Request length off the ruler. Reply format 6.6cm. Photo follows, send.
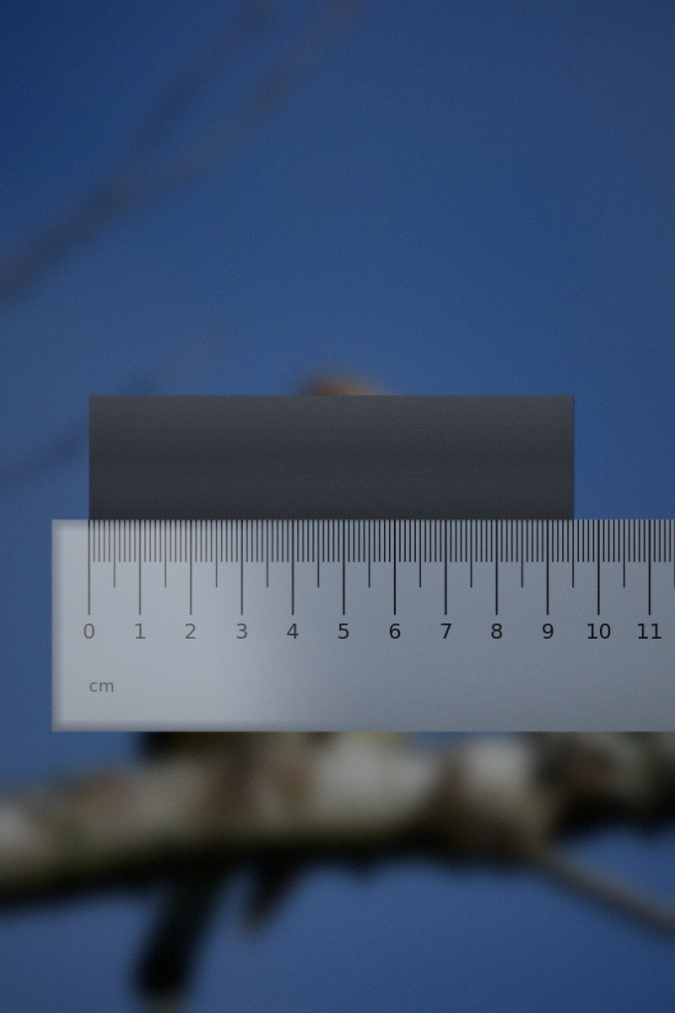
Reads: 9.5cm
